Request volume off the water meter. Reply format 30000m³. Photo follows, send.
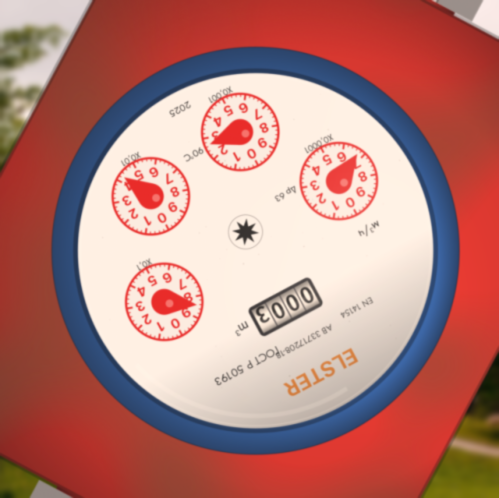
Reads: 2.8426m³
